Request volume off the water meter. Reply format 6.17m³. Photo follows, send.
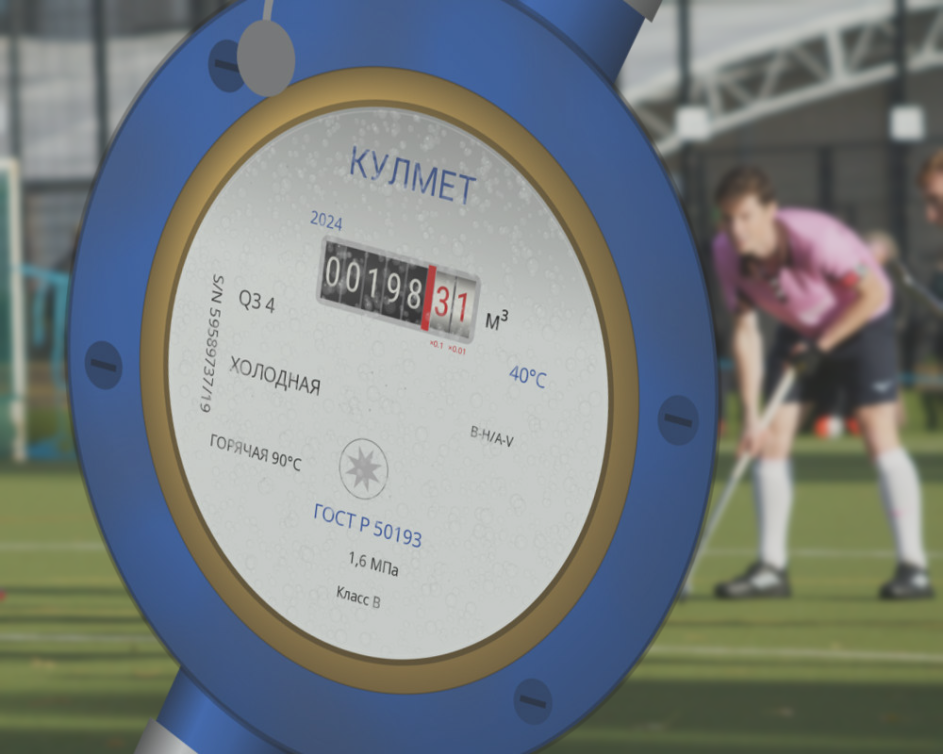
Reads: 198.31m³
